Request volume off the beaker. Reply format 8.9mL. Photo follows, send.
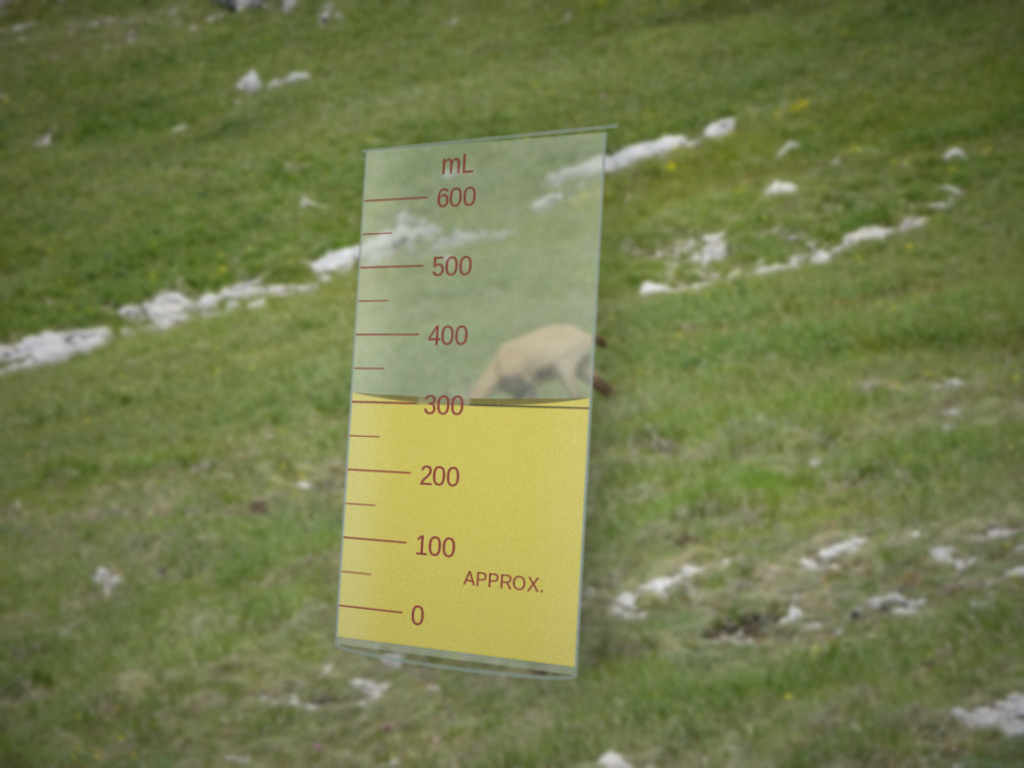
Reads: 300mL
